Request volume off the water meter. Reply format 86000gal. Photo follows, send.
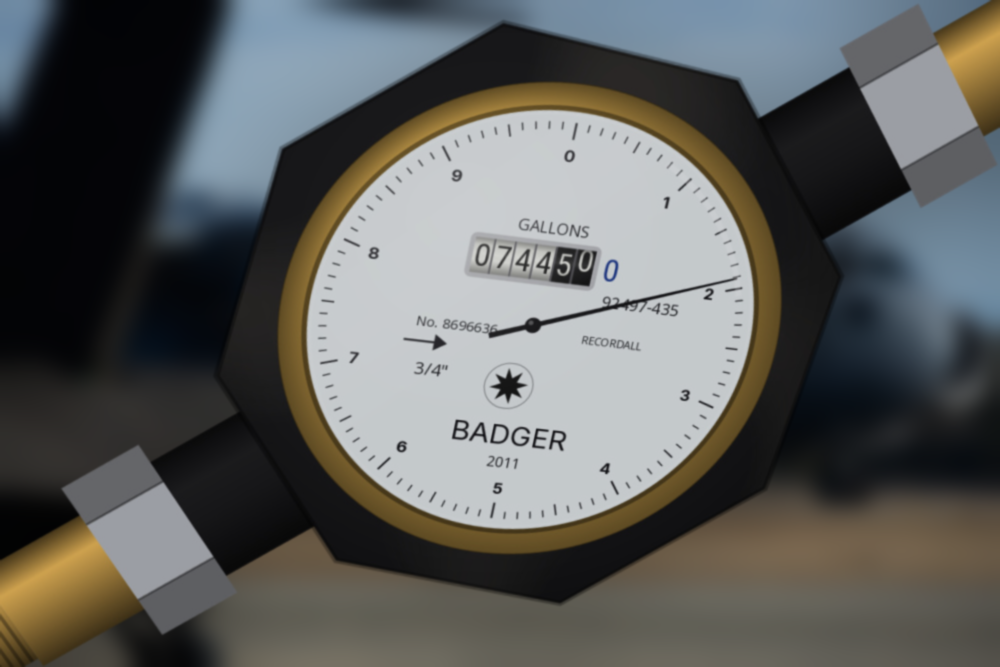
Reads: 744501.9gal
